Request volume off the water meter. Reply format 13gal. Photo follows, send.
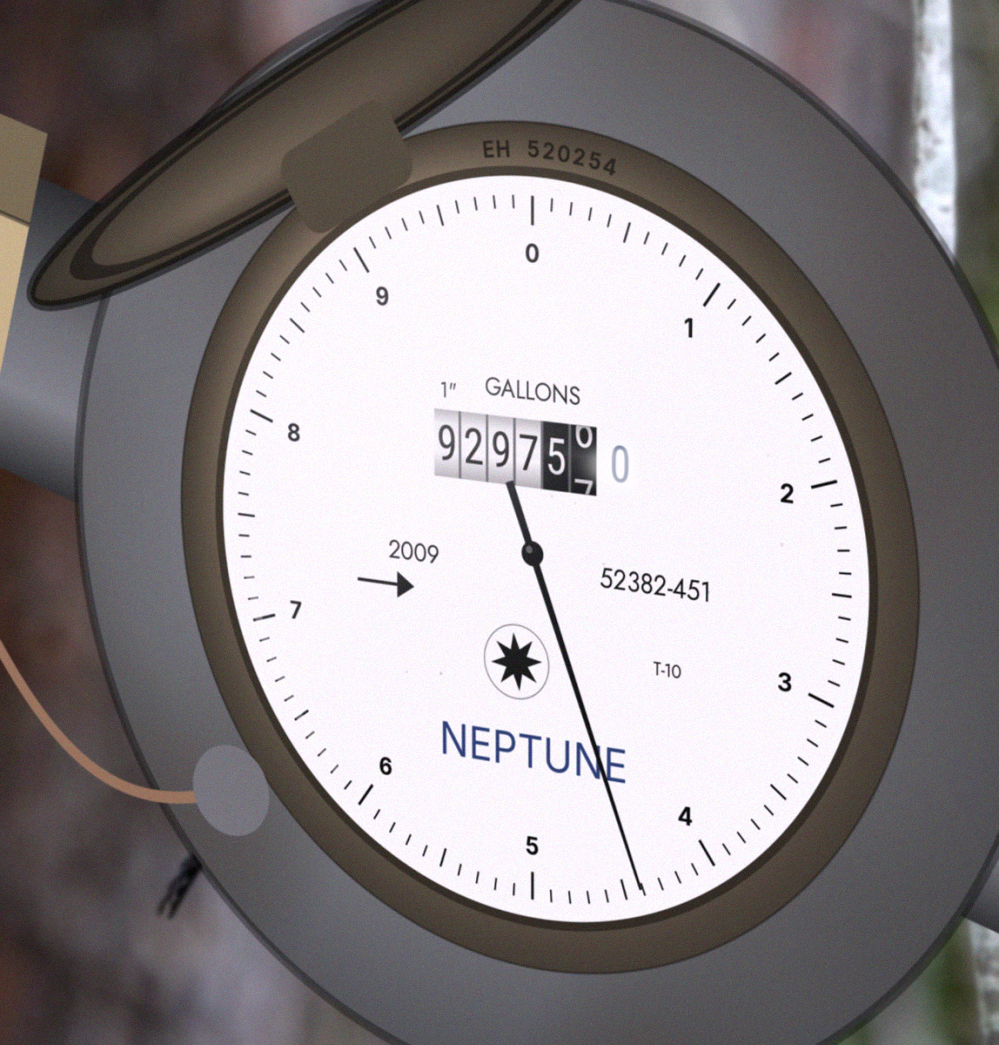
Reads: 9297564.4gal
